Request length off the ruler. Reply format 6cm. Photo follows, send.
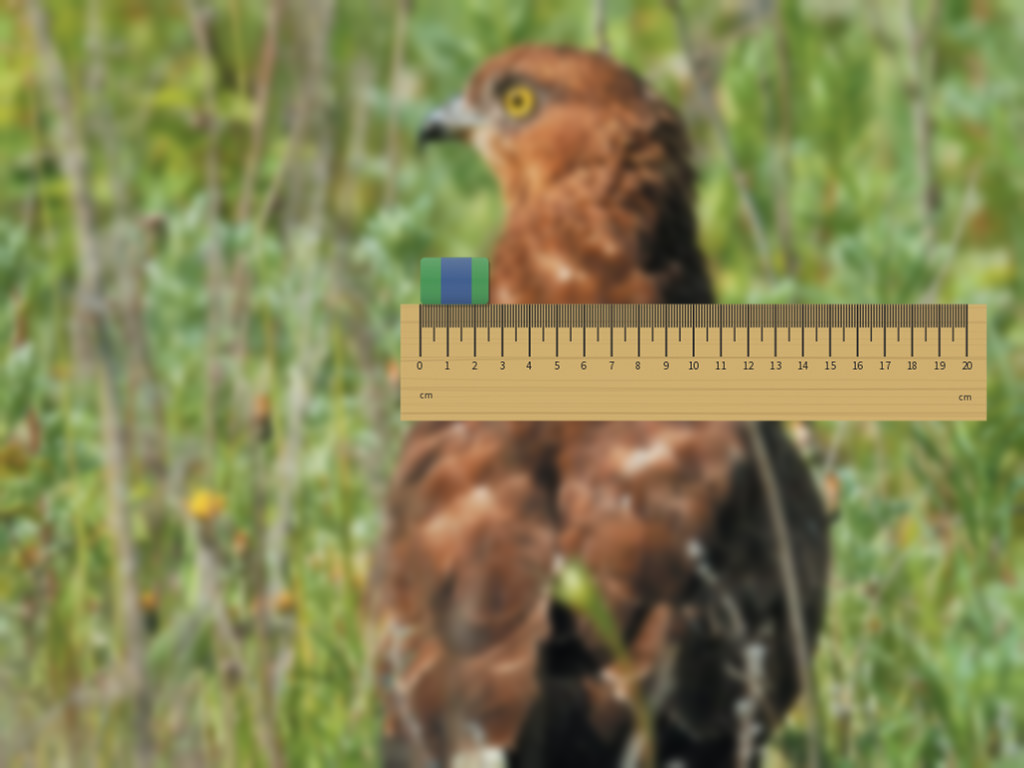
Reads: 2.5cm
